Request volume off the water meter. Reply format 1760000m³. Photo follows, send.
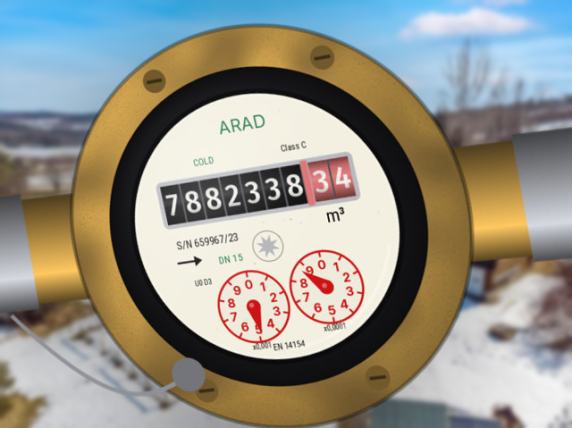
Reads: 7882338.3448m³
